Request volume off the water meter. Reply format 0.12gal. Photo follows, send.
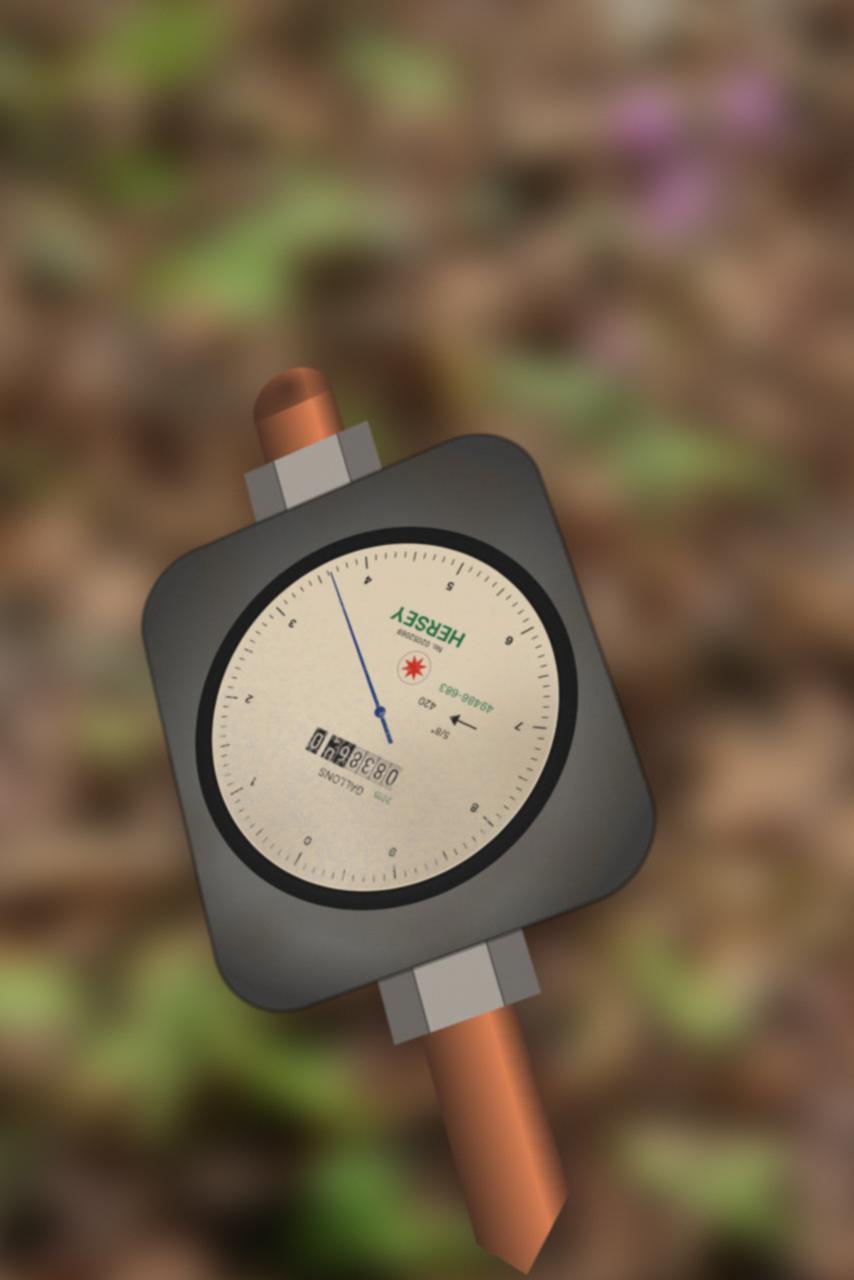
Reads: 838603.6gal
